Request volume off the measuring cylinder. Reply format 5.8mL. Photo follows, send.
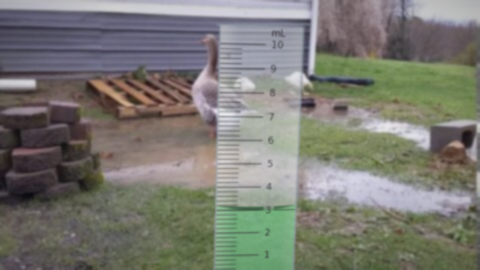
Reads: 3mL
